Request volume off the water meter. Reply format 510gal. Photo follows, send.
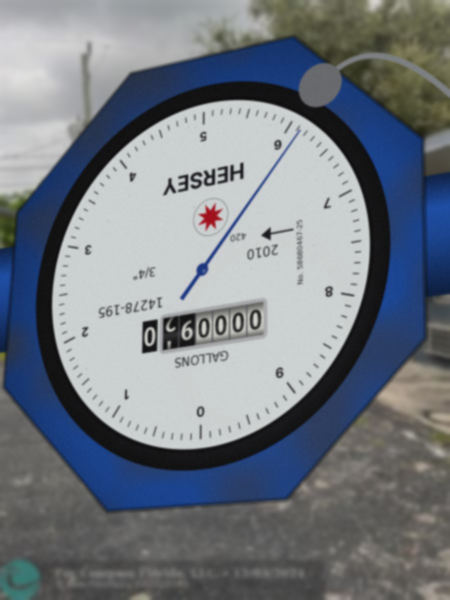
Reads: 916.1gal
